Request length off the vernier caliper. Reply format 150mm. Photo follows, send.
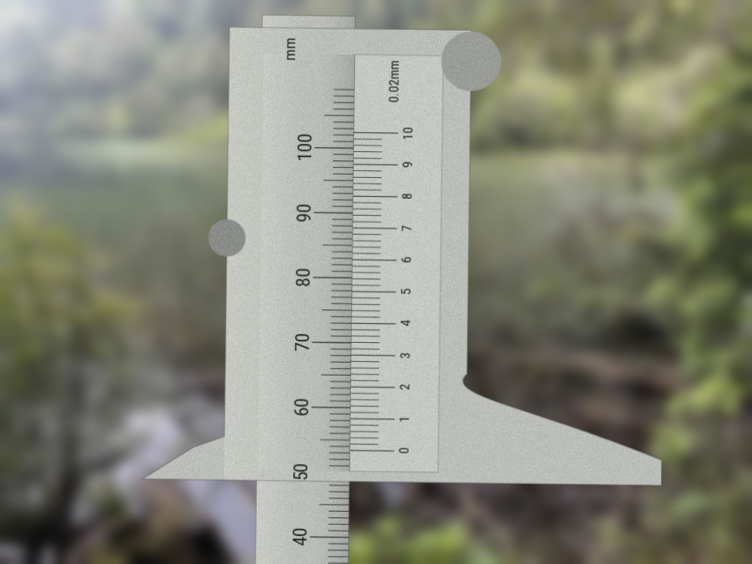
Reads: 53.4mm
